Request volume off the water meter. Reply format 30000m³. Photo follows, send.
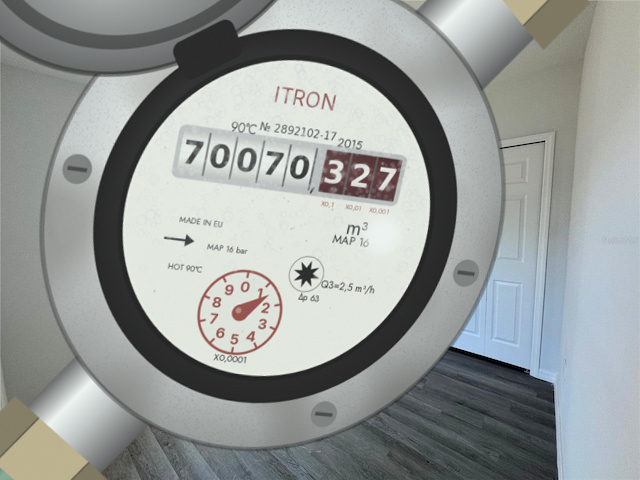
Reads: 70070.3271m³
